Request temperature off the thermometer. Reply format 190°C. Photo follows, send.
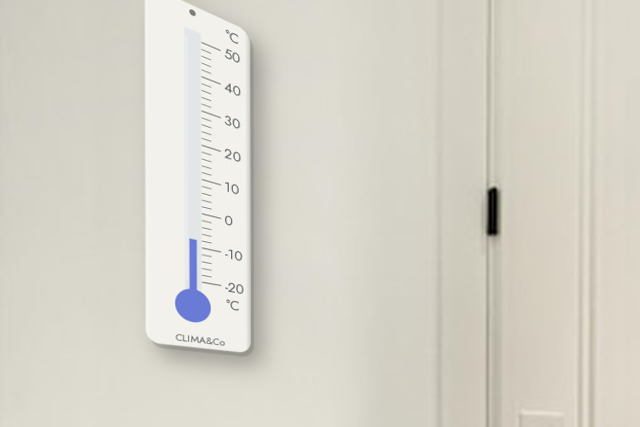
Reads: -8°C
